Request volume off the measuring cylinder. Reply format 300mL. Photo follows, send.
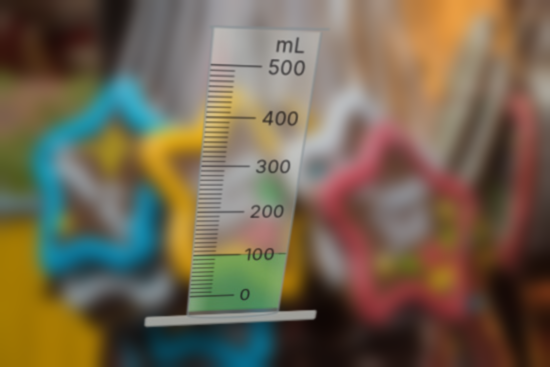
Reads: 100mL
